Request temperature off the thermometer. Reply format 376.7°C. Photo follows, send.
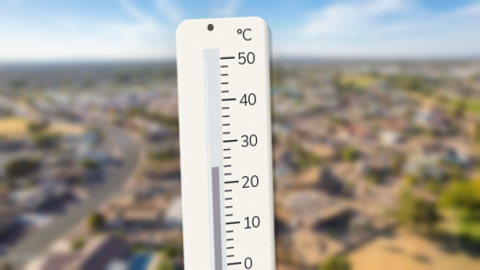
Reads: 24°C
